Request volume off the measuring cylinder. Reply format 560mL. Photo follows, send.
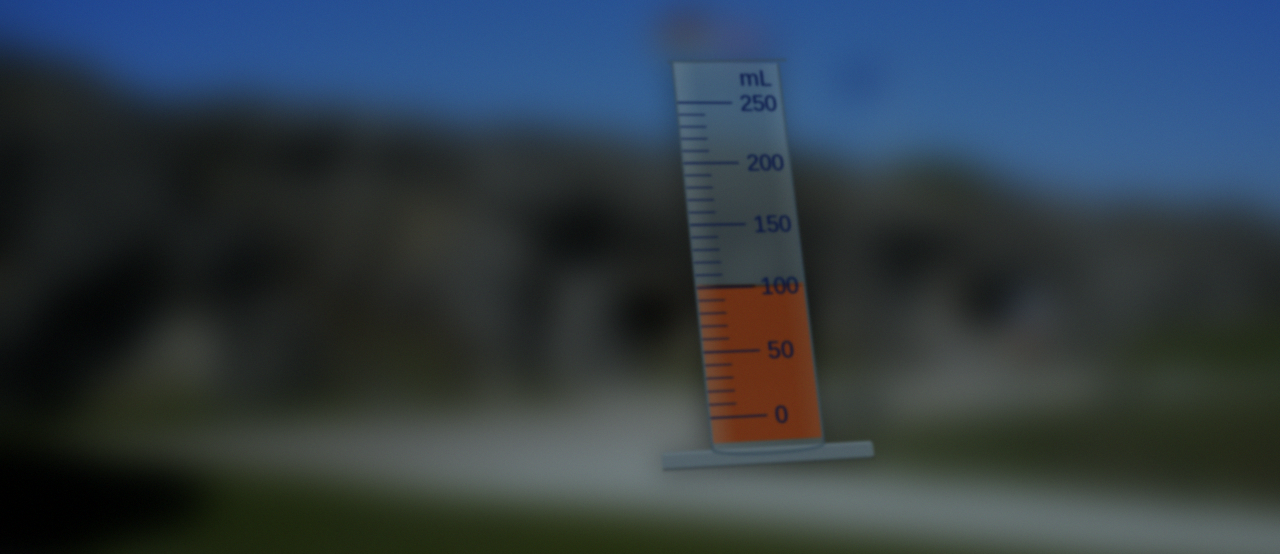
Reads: 100mL
